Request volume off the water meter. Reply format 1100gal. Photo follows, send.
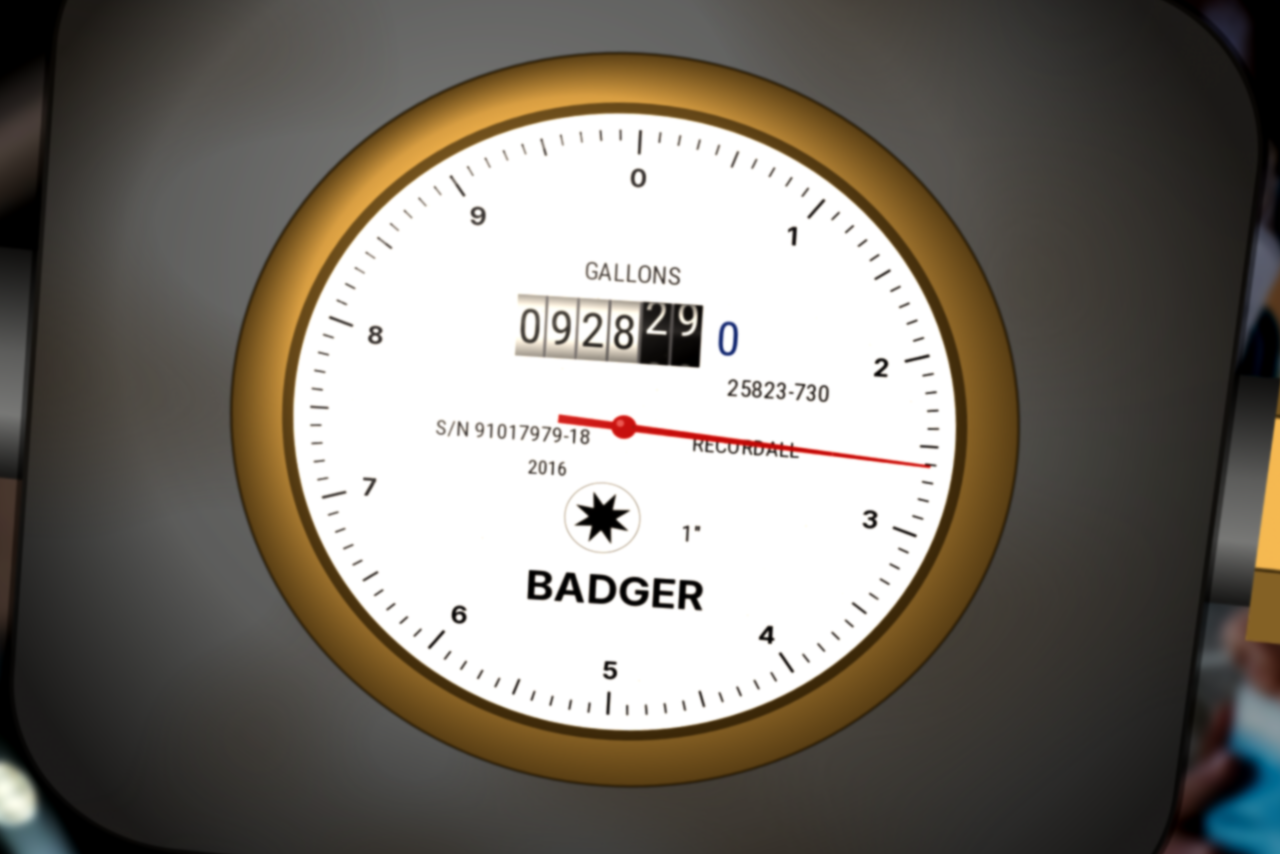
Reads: 928292.6gal
